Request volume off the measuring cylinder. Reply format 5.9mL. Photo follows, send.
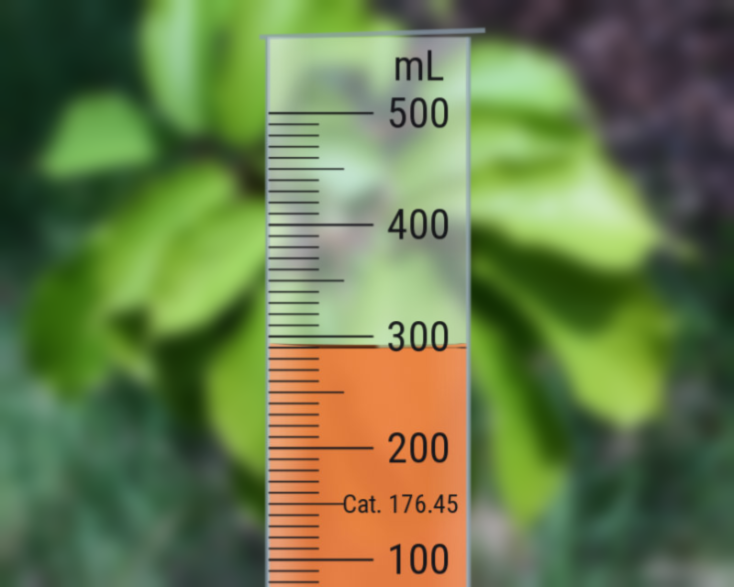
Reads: 290mL
